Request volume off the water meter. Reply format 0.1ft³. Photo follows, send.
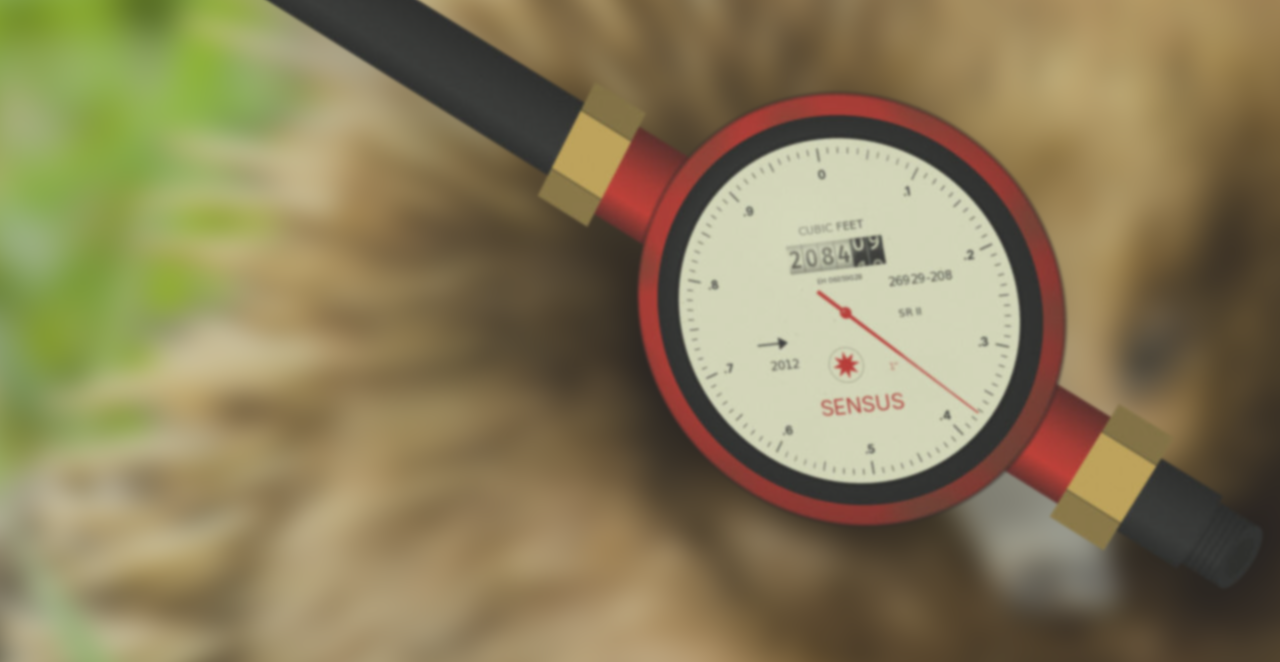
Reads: 208409.37ft³
